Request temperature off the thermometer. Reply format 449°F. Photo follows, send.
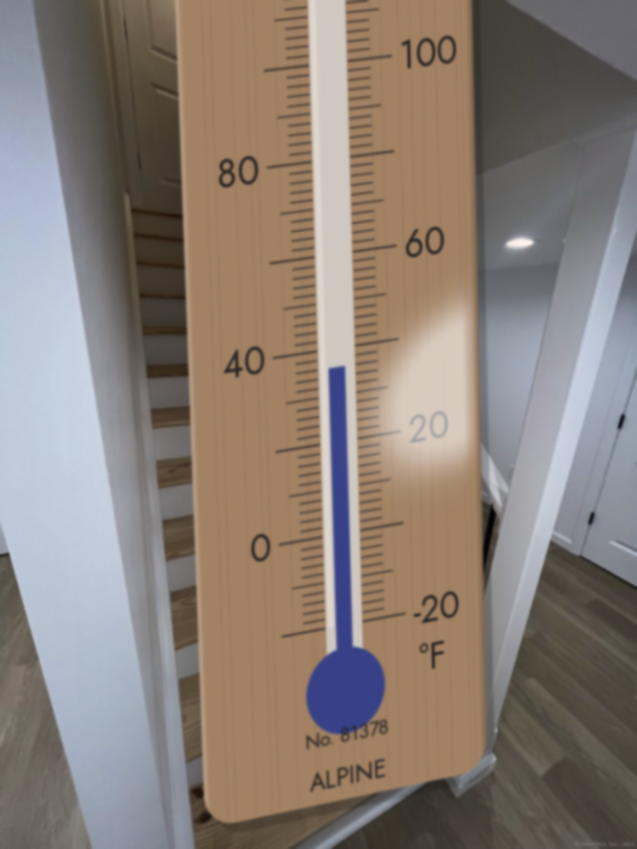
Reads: 36°F
